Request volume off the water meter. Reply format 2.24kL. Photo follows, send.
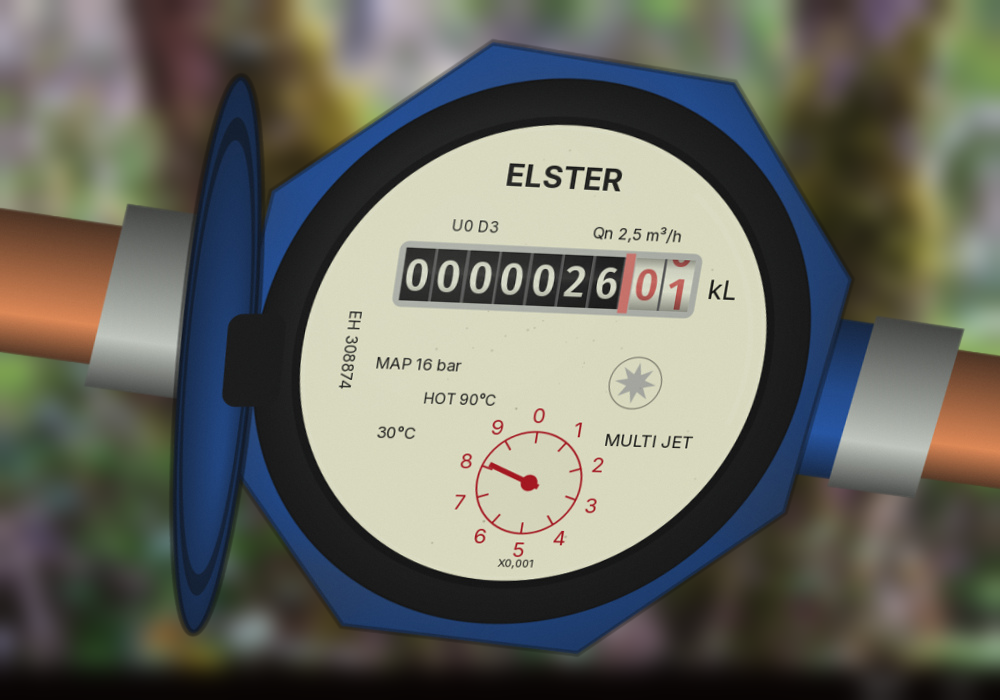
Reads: 26.008kL
